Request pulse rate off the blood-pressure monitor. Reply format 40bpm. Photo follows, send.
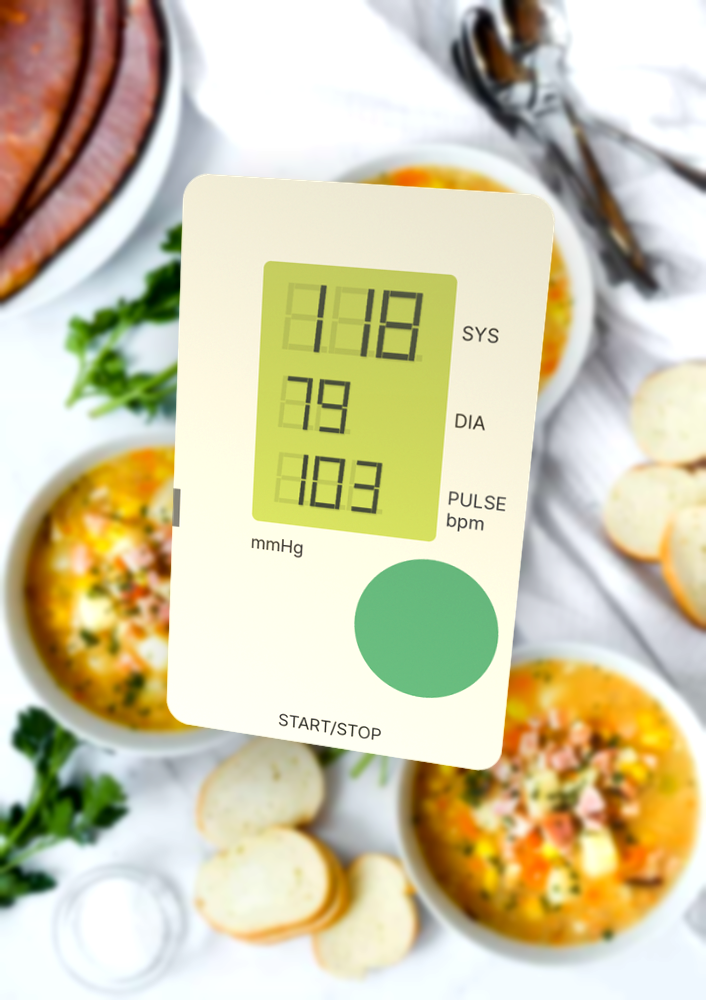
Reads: 103bpm
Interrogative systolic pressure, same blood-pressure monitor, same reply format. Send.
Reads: 118mmHg
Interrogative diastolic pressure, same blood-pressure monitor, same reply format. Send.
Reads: 79mmHg
